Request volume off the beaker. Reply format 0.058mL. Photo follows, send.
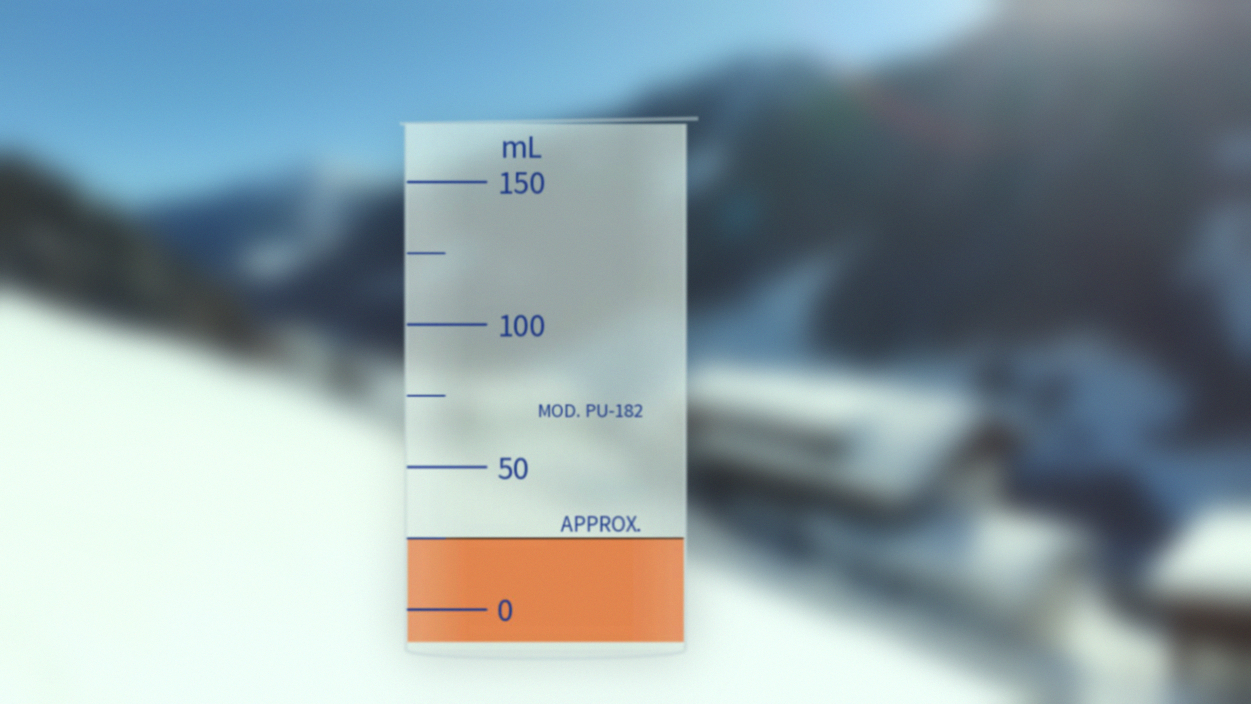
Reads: 25mL
